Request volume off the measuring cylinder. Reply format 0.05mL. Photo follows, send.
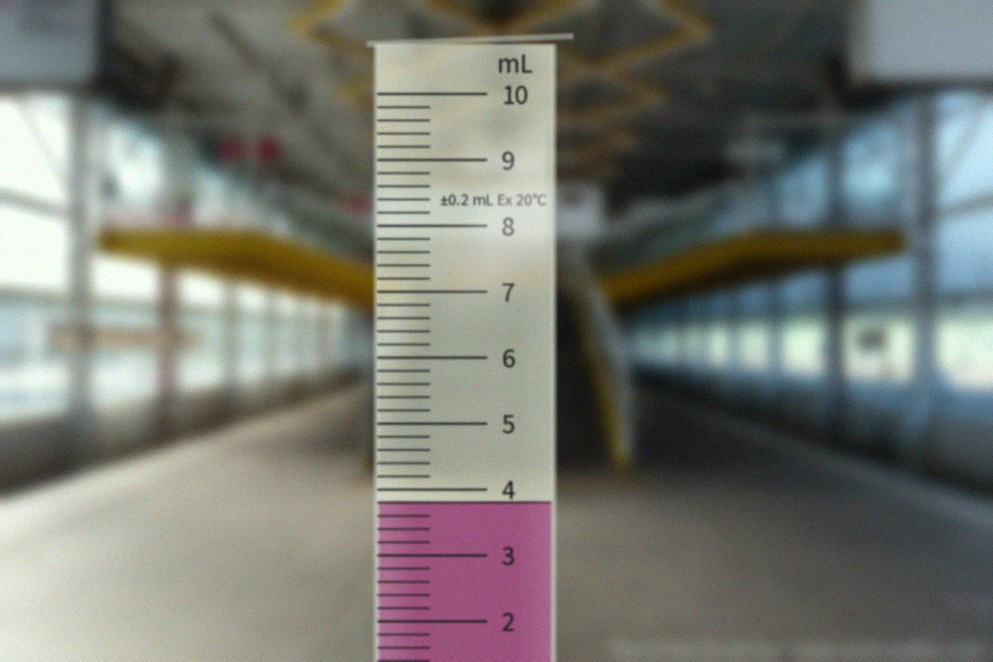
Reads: 3.8mL
